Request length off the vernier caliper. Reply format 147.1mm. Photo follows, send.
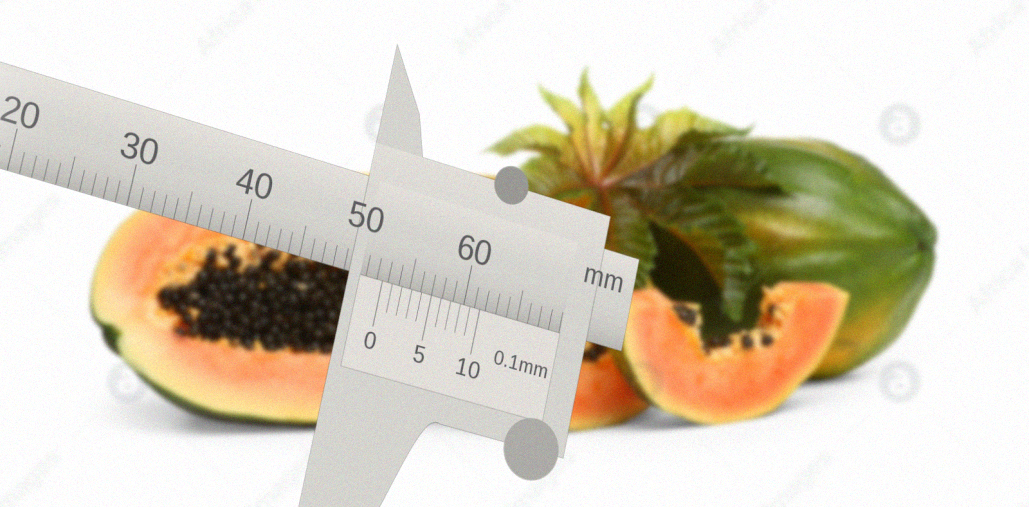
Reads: 52.5mm
